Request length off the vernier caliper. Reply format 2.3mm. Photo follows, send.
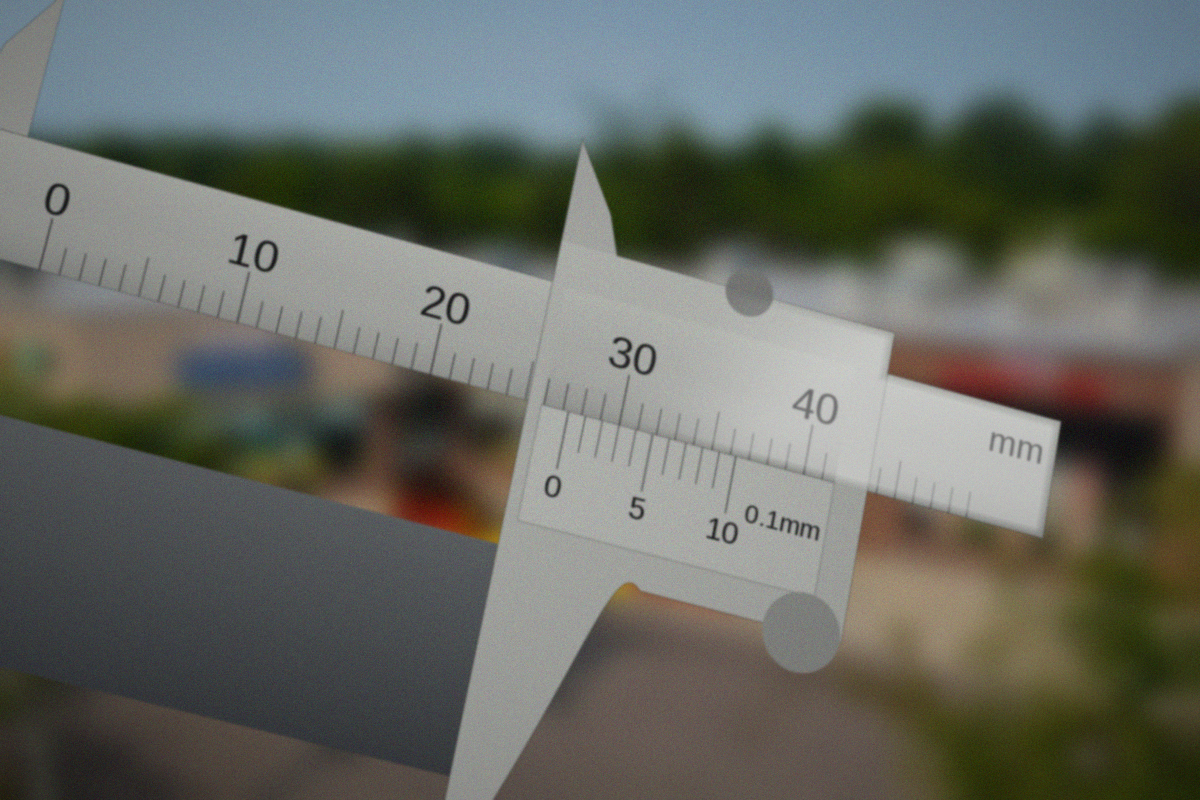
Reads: 27.3mm
